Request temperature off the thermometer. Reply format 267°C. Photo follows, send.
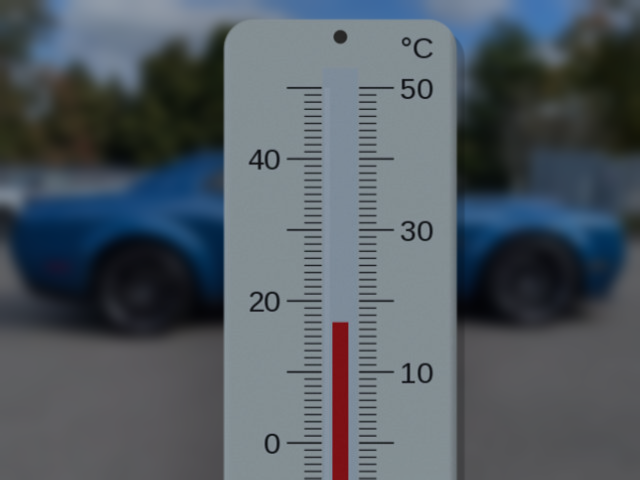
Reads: 17°C
